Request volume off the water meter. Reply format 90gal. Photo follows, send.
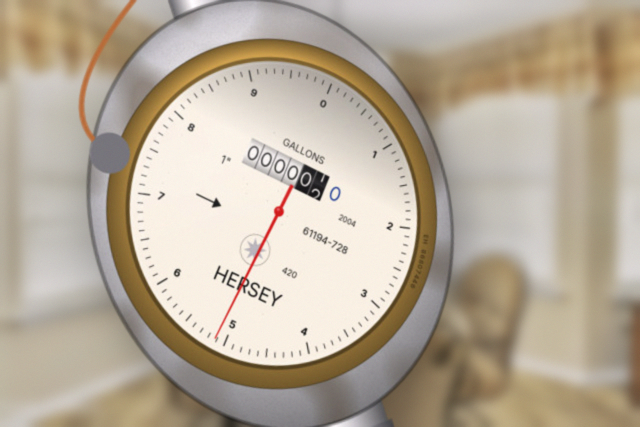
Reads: 15.1gal
